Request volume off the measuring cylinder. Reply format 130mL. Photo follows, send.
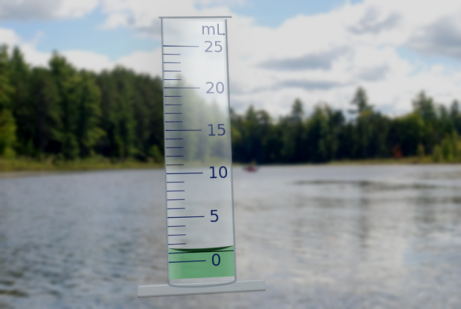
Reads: 1mL
